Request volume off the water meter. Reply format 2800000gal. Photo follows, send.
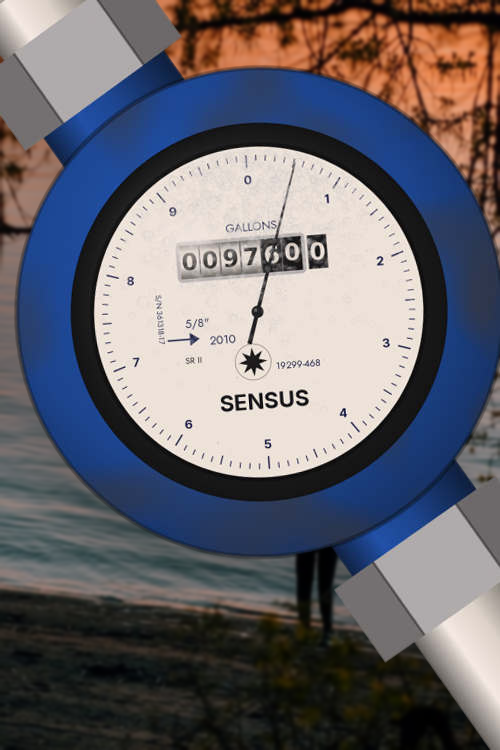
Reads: 97600.5gal
